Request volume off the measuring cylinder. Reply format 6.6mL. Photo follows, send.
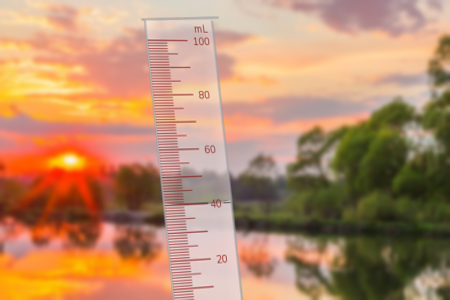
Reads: 40mL
